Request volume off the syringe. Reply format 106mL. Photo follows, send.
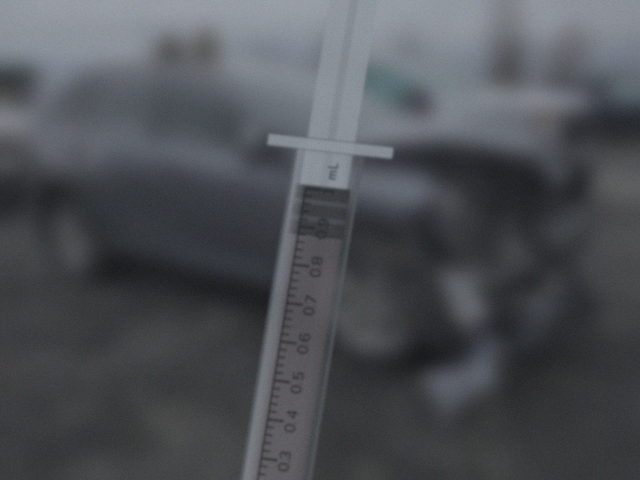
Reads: 0.88mL
